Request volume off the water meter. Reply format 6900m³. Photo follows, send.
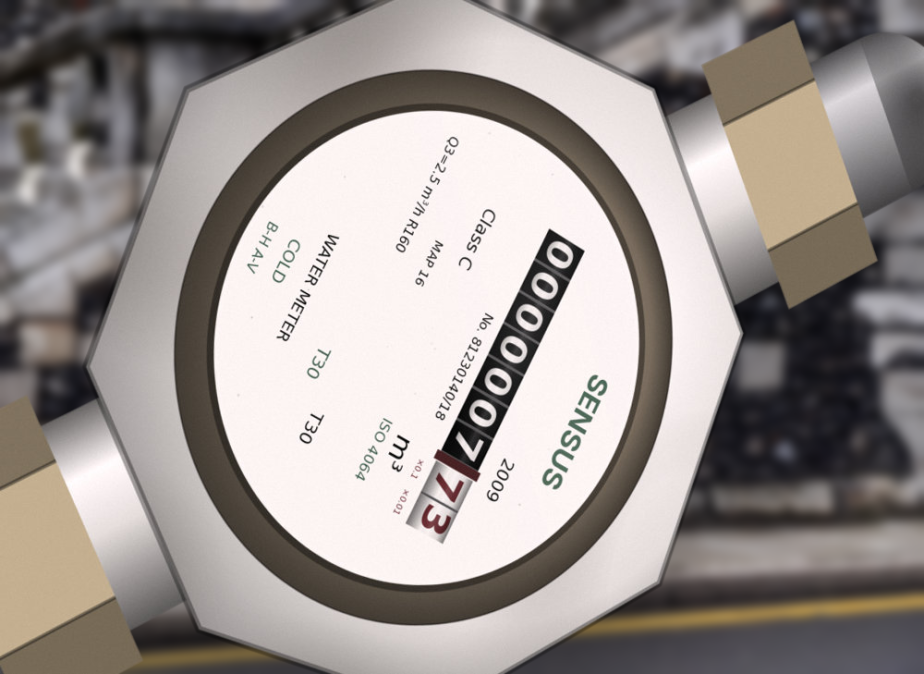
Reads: 7.73m³
